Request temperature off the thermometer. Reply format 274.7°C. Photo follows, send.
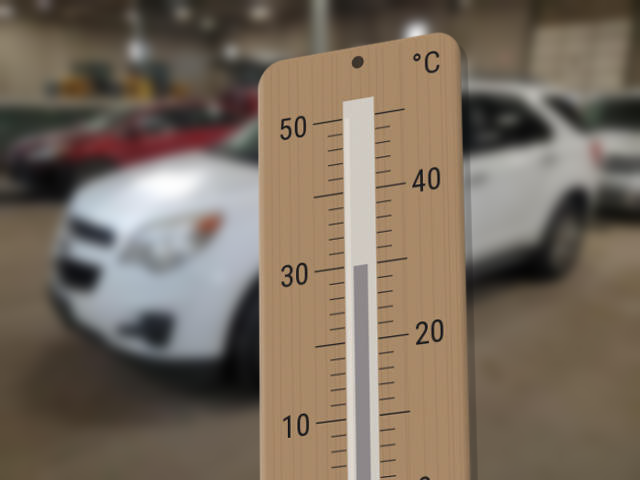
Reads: 30°C
